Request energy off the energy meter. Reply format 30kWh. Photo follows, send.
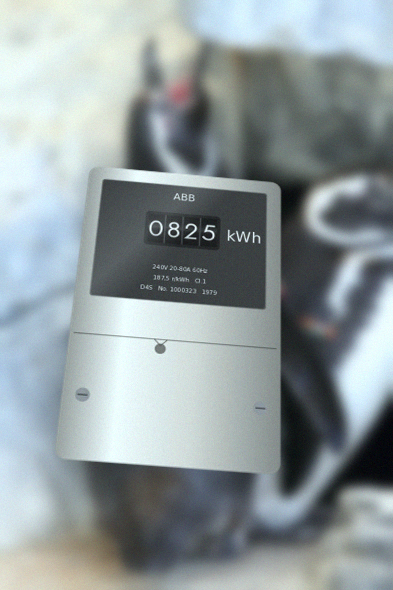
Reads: 825kWh
